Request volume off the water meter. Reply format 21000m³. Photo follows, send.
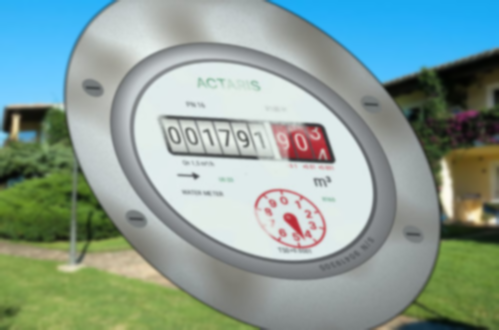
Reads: 1791.9034m³
